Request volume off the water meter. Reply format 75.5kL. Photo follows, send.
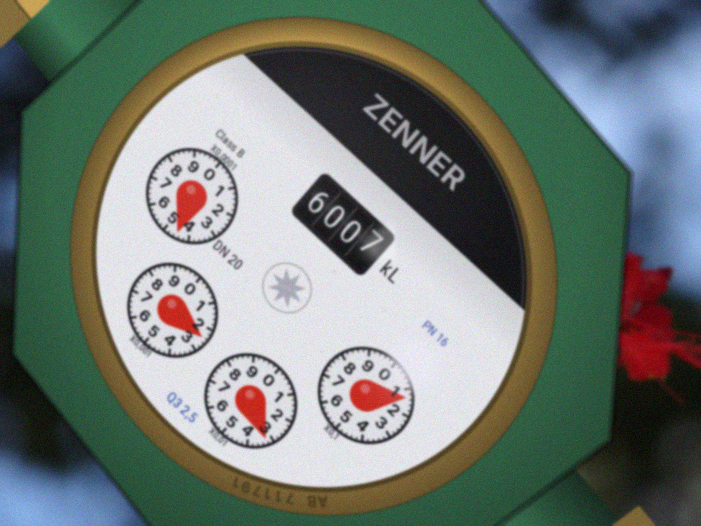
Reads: 6007.1324kL
